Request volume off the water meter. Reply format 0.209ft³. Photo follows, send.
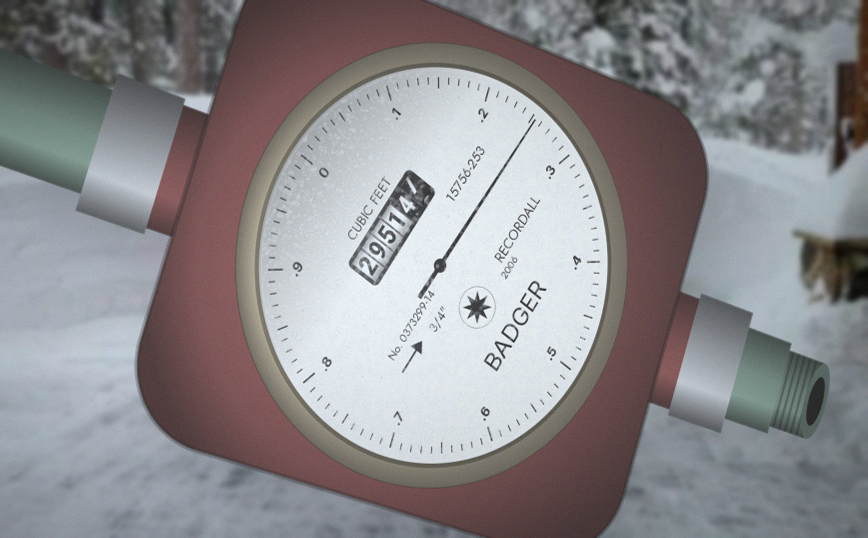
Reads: 295147.25ft³
